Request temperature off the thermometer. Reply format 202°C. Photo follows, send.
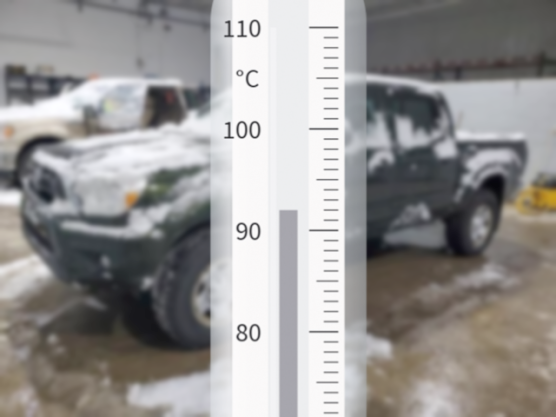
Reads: 92°C
